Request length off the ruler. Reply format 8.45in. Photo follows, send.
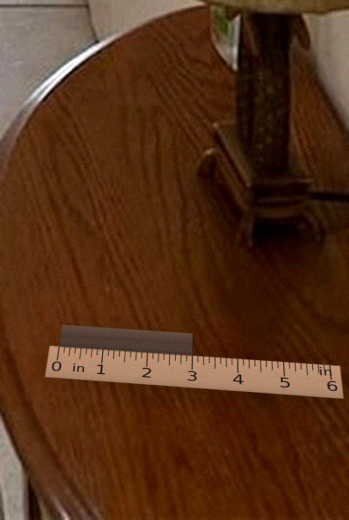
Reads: 3in
